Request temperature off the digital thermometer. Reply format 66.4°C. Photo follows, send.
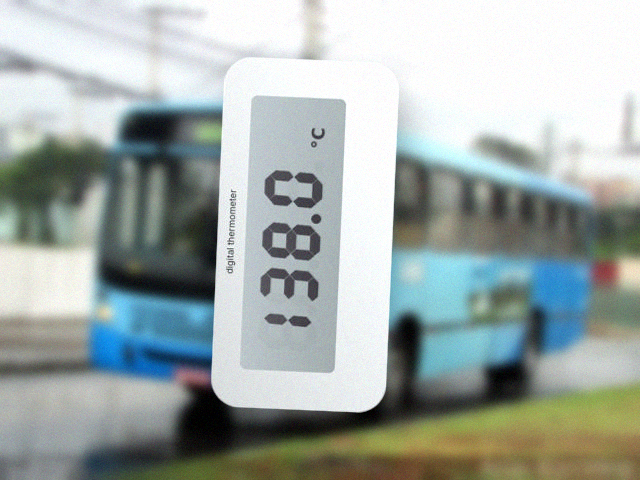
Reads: 138.0°C
